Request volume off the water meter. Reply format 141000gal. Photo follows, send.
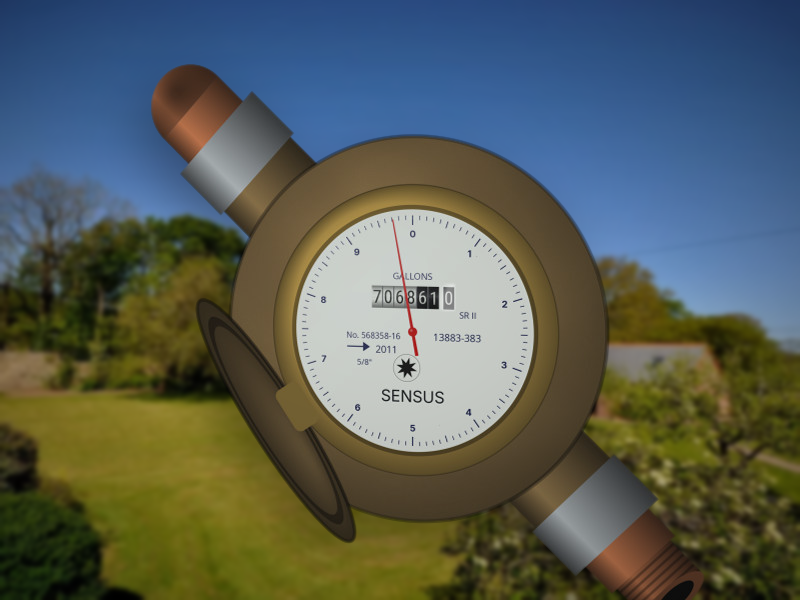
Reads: 7068609.7gal
